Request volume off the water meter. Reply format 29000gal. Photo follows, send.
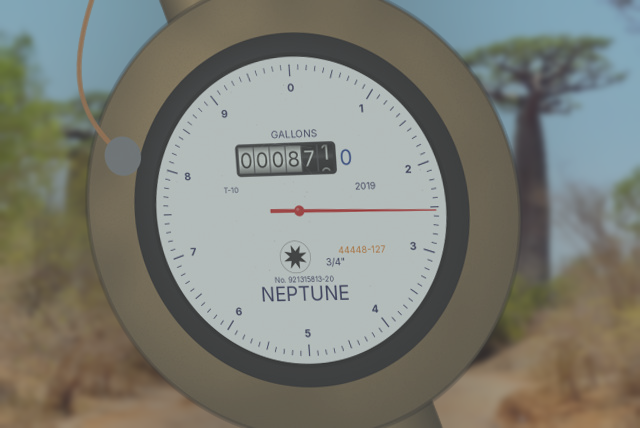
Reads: 8712.5gal
